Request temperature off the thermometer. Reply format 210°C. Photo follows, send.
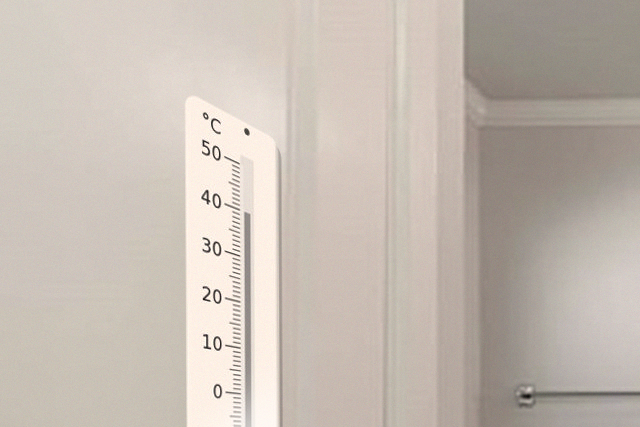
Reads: 40°C
